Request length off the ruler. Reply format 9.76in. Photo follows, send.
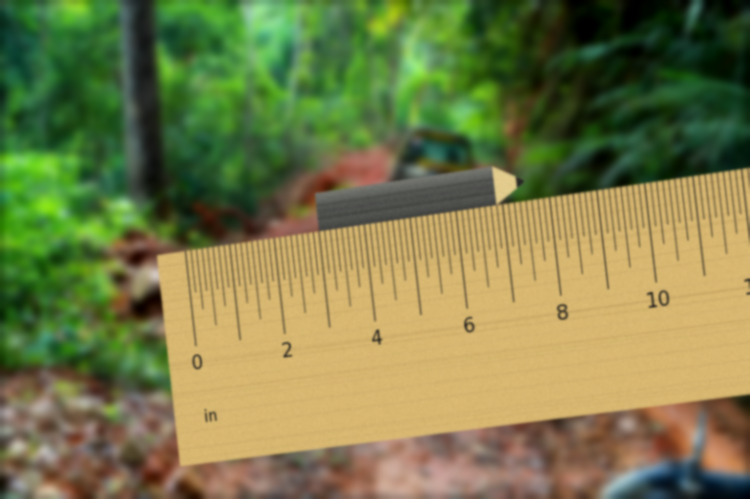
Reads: 4.5in
